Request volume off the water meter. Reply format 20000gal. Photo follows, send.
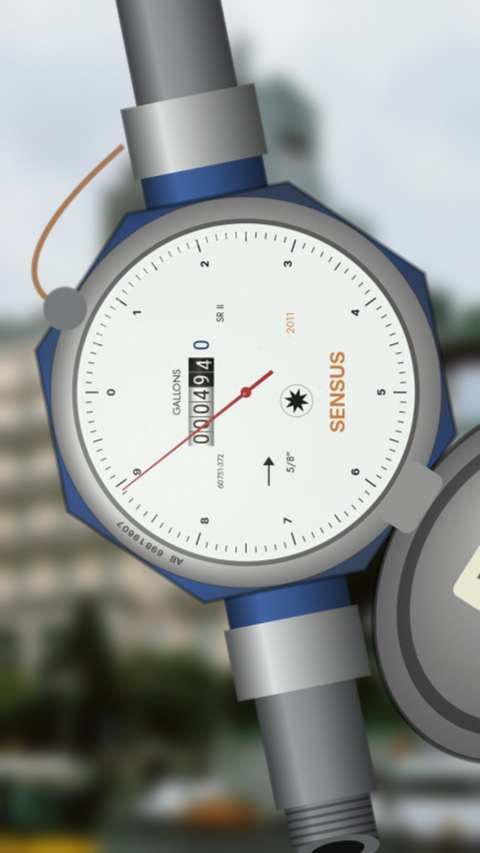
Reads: 4938.9gal
